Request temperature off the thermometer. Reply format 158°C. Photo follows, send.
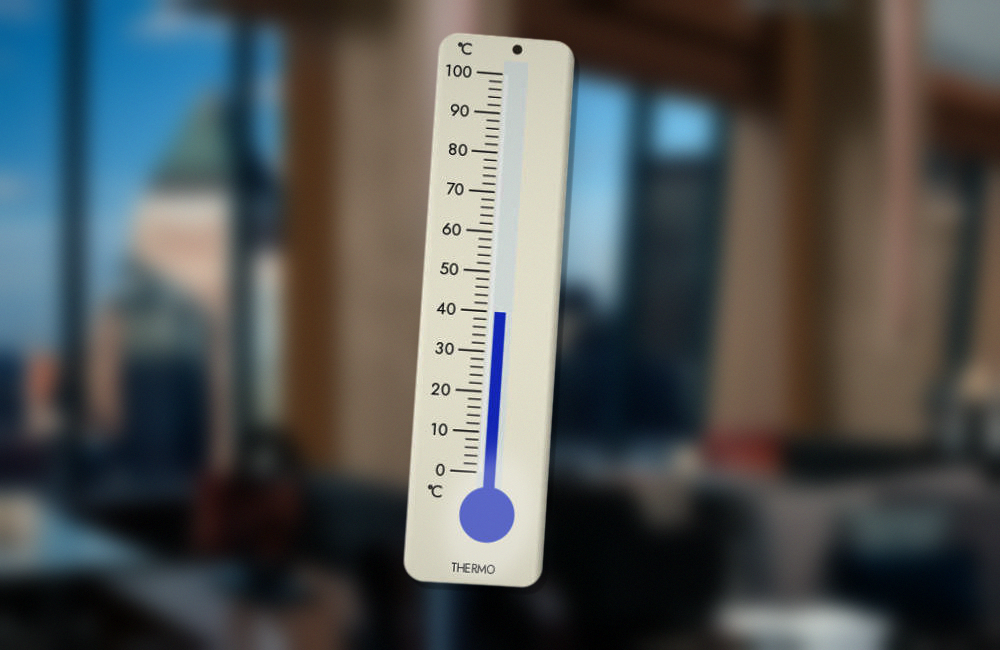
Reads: 40°C
